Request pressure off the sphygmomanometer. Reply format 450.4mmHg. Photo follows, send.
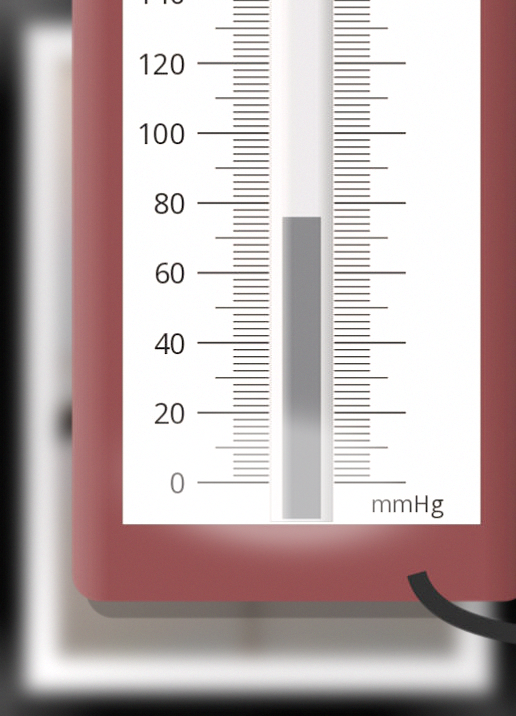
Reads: 76mmHg
